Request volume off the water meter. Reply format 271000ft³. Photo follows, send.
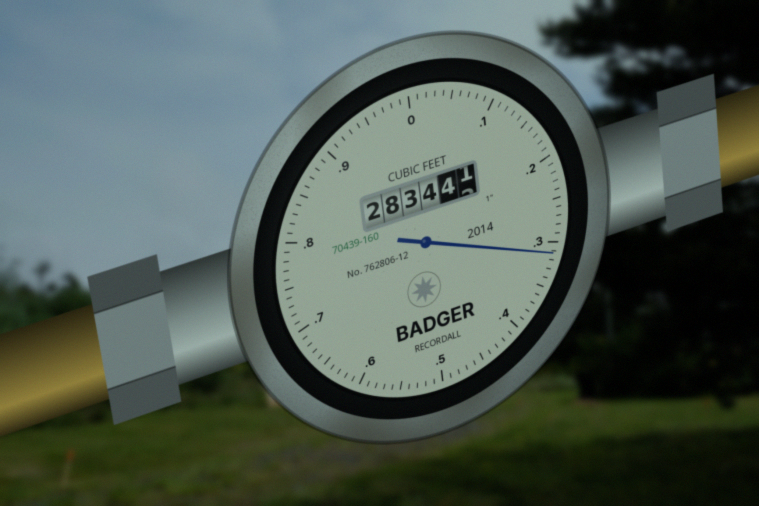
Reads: 283441.31ft³
